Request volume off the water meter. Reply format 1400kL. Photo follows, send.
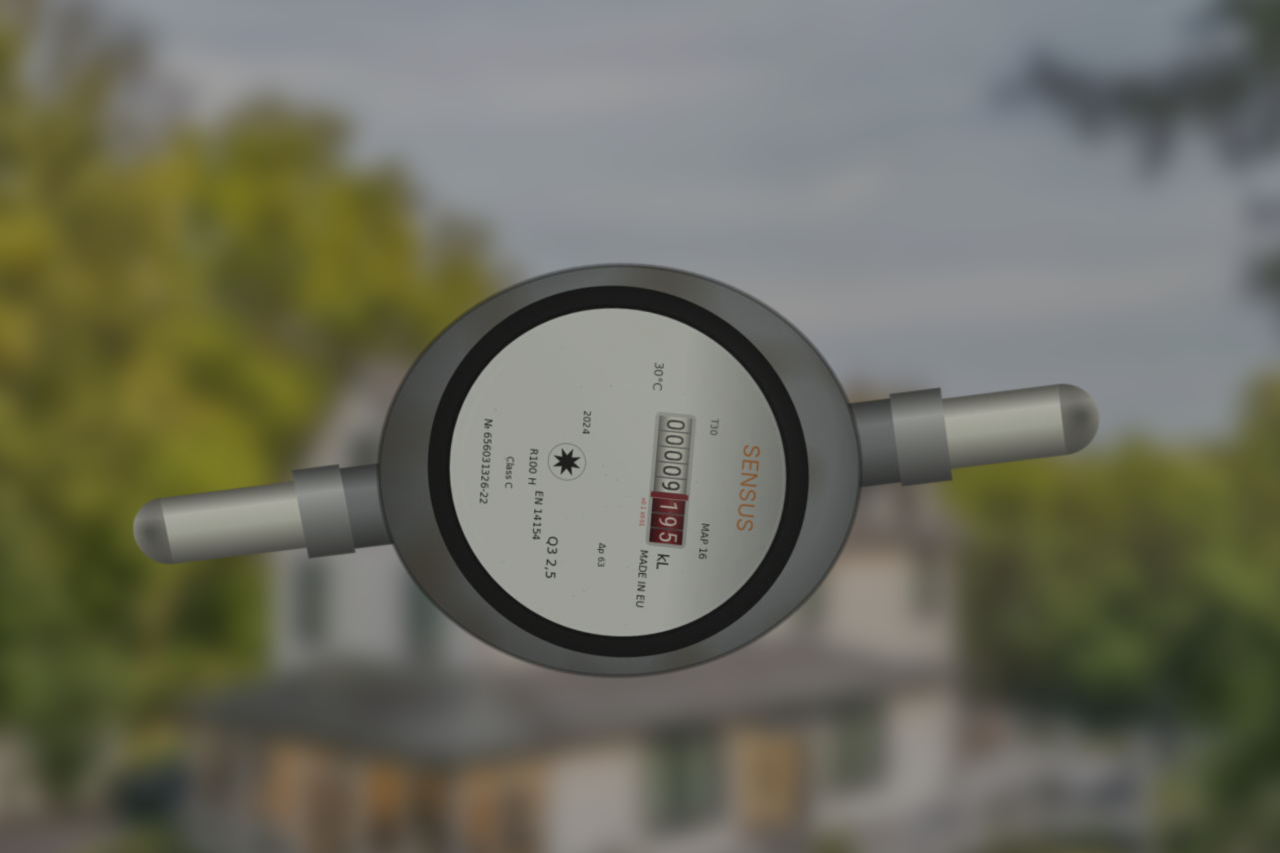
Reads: 9.195kL
